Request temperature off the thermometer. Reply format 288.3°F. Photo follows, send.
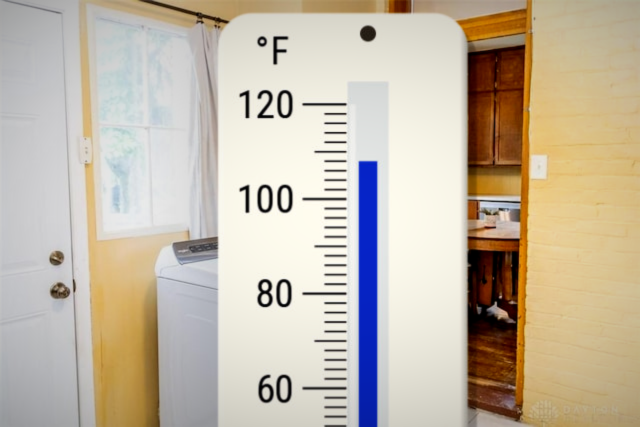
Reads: 108°F
